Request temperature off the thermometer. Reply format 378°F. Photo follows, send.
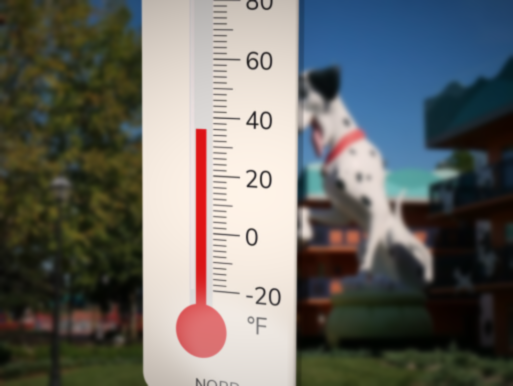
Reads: 36°F
